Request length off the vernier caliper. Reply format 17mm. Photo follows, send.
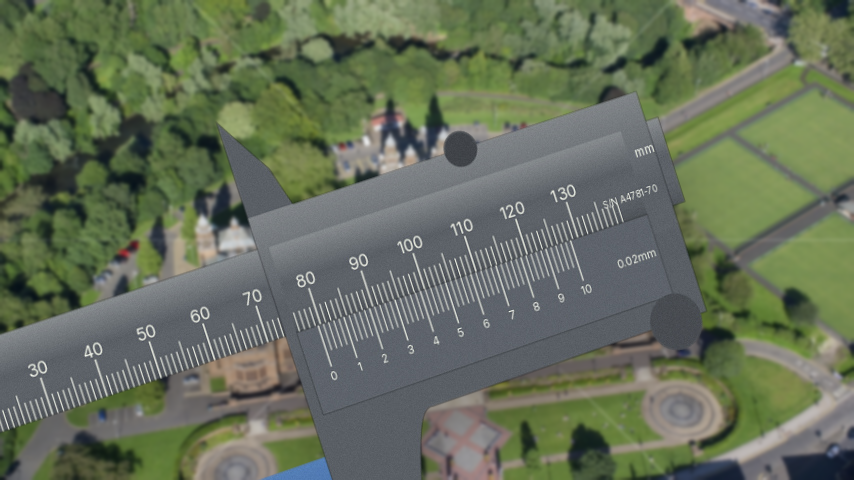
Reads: 79.5mm
